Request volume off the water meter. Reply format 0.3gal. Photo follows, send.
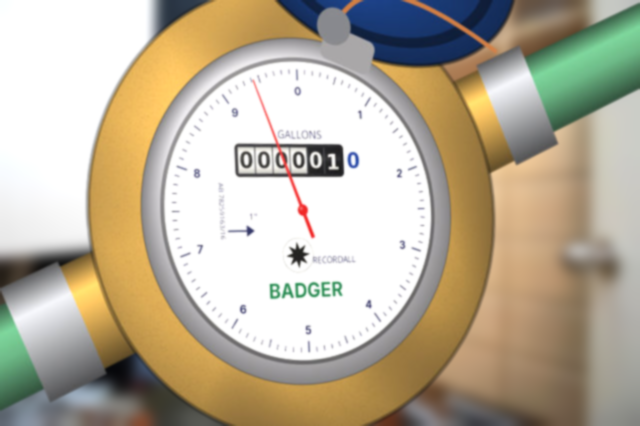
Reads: 9.4gal
